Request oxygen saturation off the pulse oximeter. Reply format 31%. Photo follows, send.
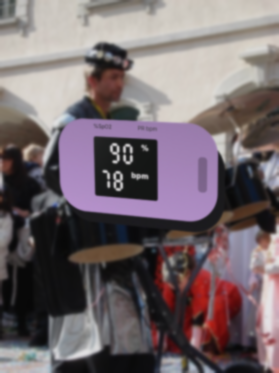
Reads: 90%
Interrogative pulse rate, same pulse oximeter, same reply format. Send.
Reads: 78bpm
